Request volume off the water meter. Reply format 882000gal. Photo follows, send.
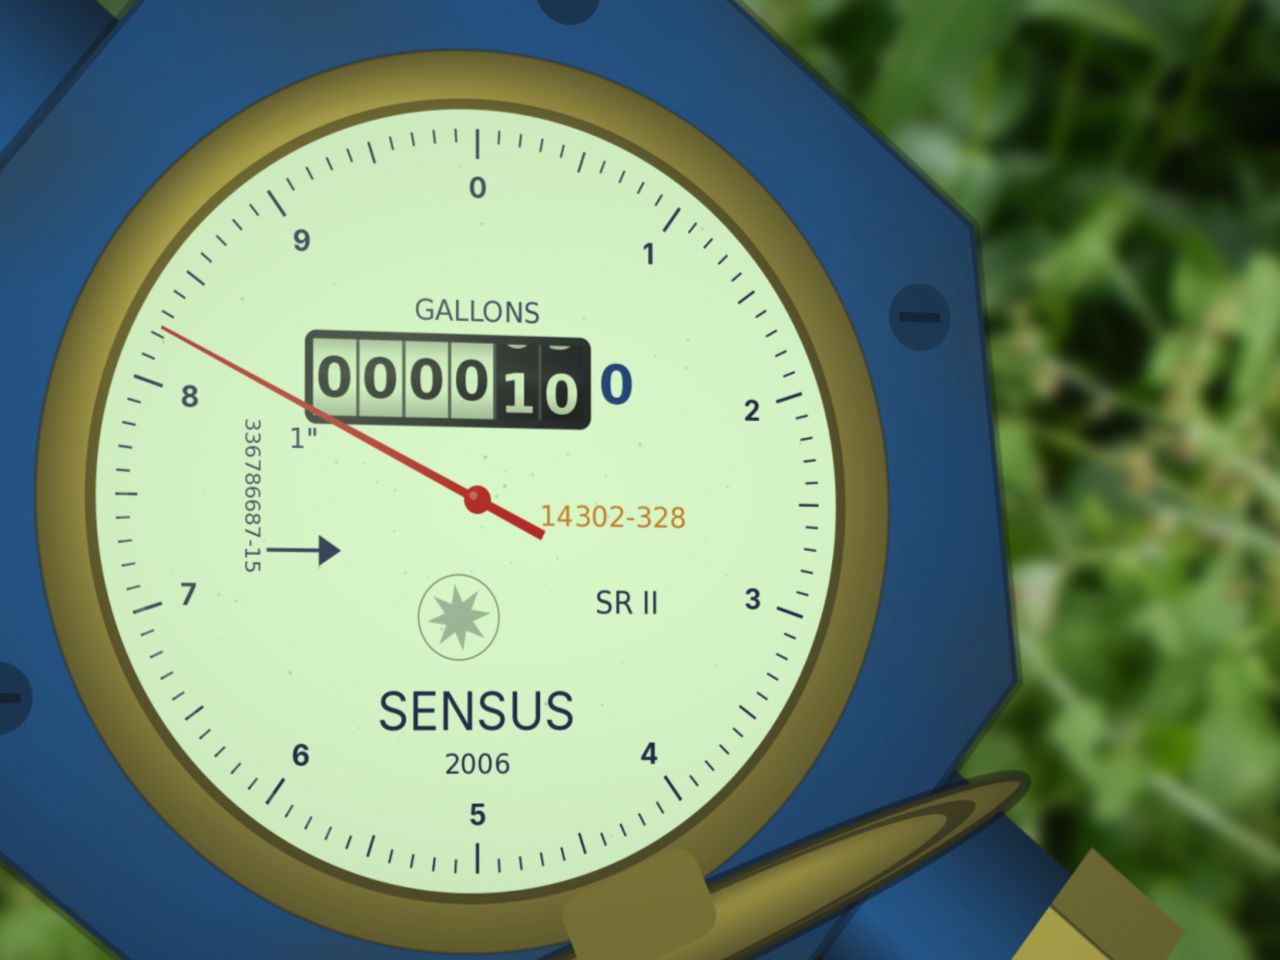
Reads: 98.2gal
